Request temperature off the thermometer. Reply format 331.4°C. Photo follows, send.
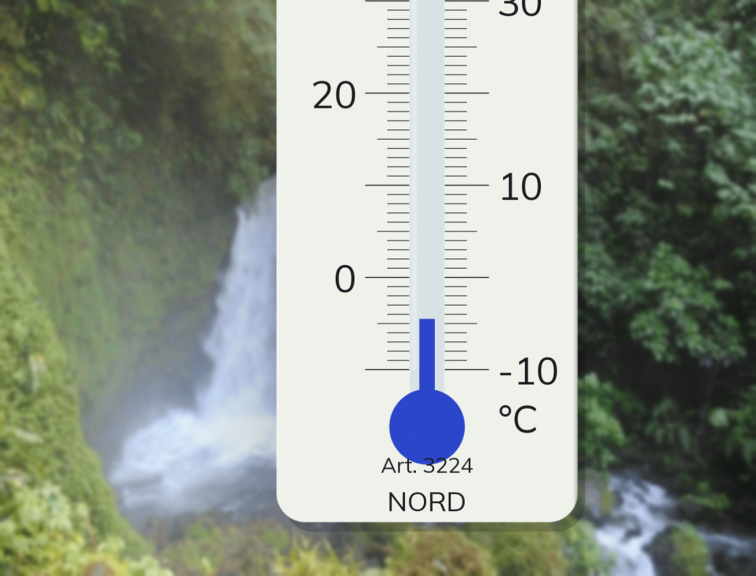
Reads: -4.5°C
